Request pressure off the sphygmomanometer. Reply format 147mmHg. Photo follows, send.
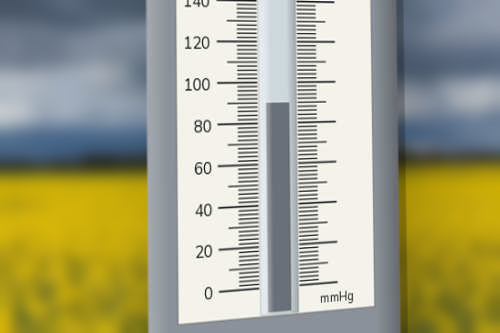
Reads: 90mmHg
